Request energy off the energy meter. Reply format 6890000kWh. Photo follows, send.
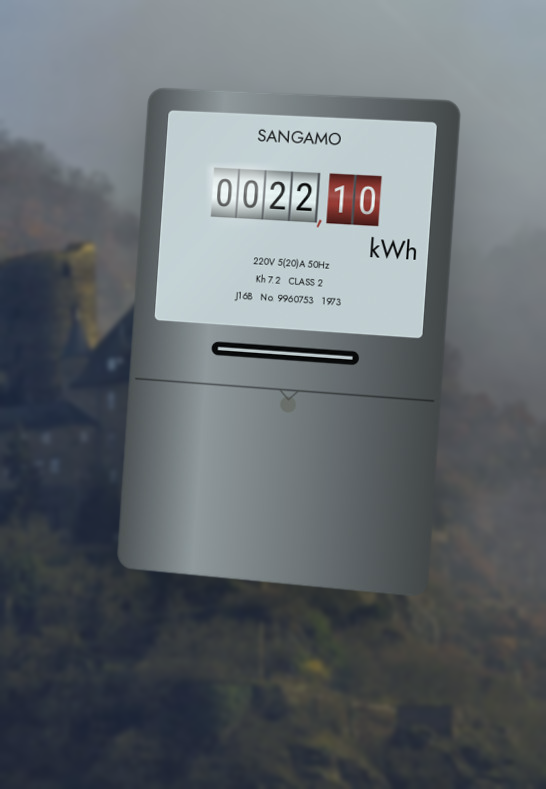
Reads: 22.10kWh
